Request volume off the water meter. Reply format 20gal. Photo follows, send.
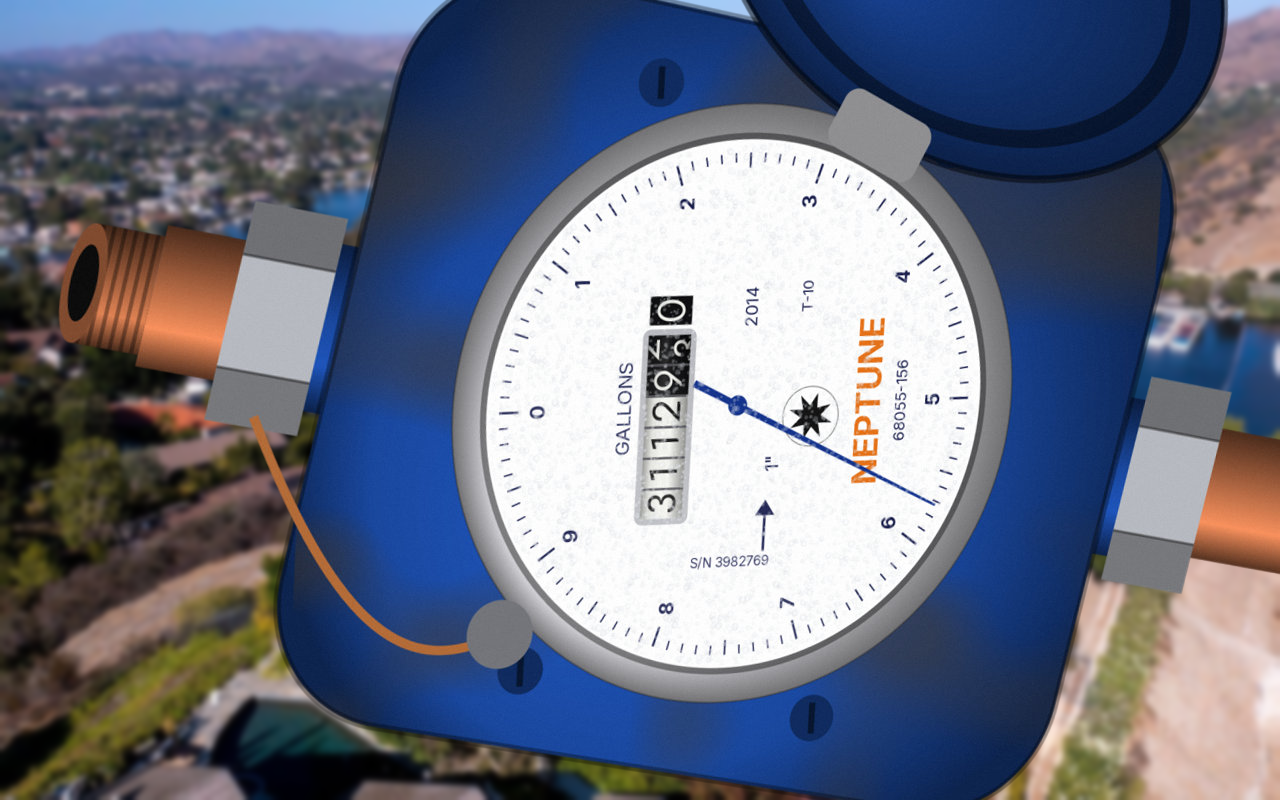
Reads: 3112925.7gal
